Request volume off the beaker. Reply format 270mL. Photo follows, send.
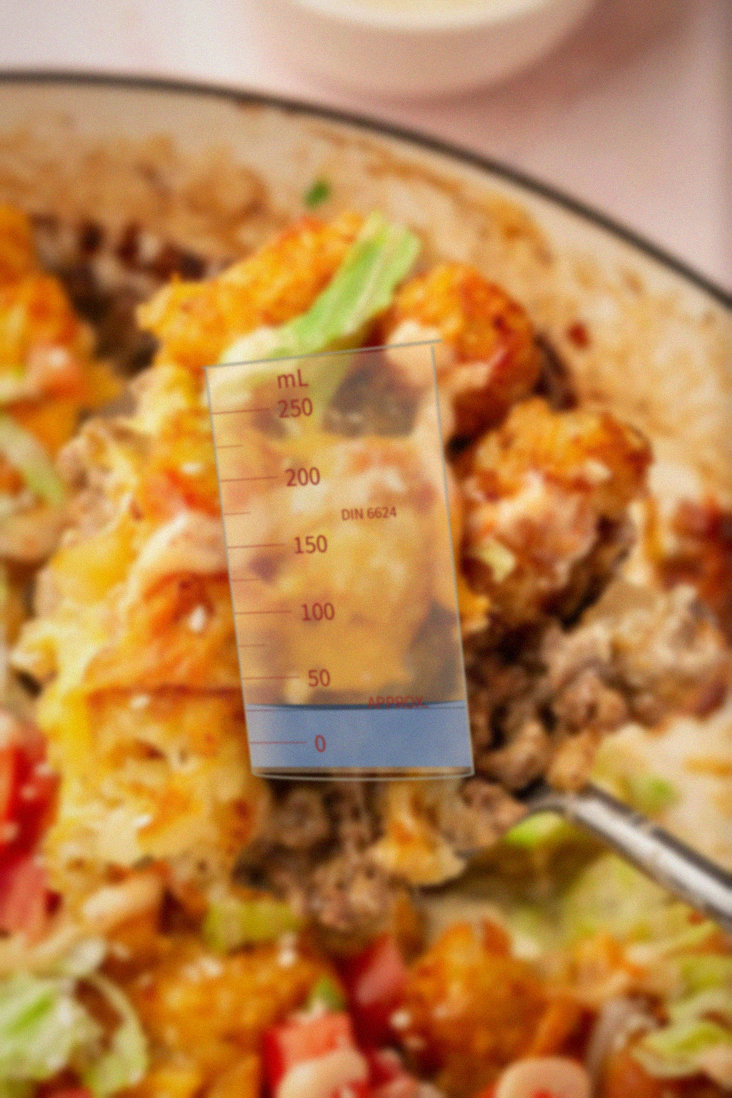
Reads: 25mL
